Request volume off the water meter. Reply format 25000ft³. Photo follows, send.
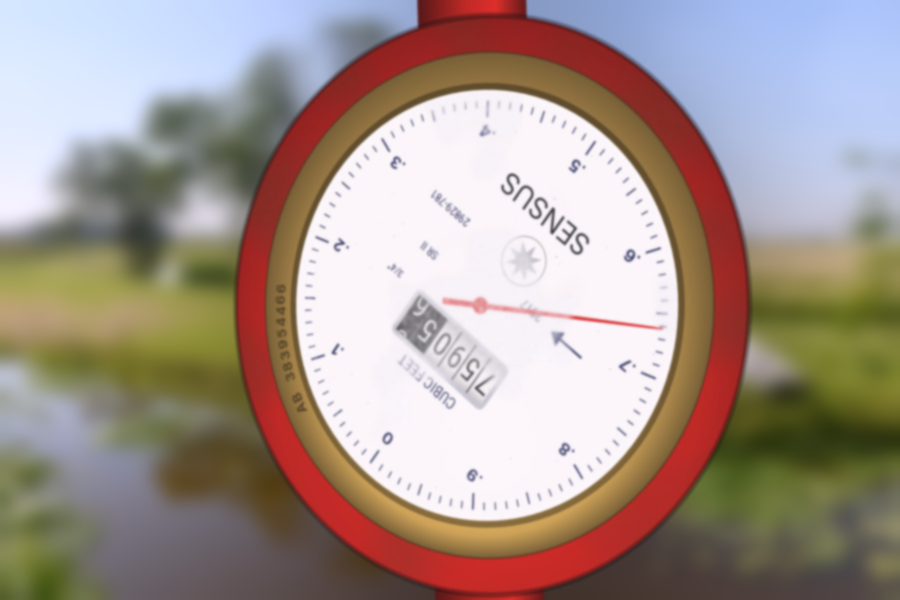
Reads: 759055.66ft³
